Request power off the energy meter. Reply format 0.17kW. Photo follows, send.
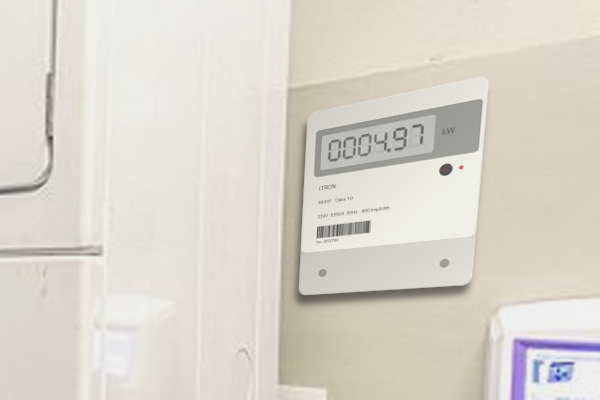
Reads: 4.97kW
